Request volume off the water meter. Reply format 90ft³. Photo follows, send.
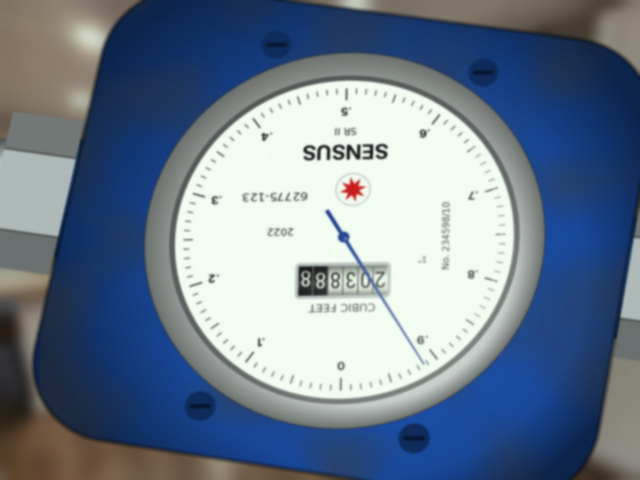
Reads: 203887.91ft³
